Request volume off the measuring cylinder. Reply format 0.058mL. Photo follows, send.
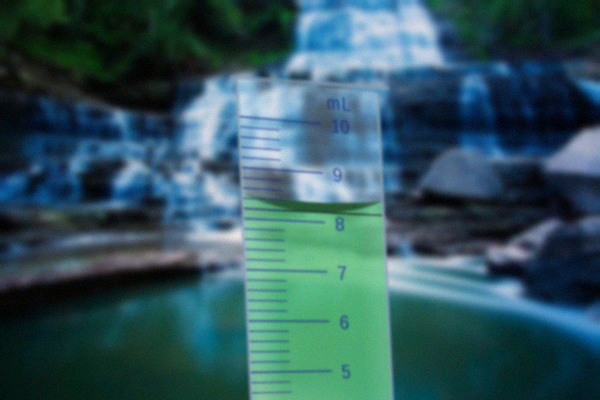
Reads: 8.2mL
